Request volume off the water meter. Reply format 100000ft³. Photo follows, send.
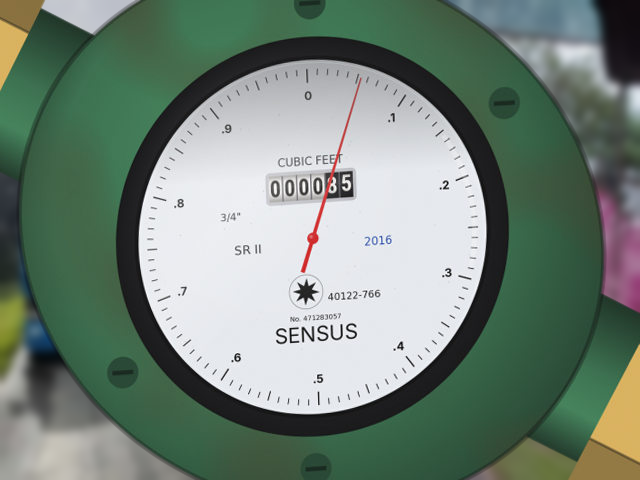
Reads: 85.05ft³
